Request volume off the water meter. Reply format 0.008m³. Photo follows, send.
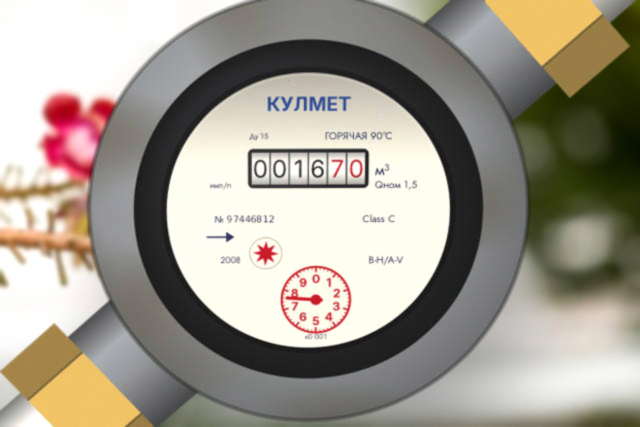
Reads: 16.707m³
